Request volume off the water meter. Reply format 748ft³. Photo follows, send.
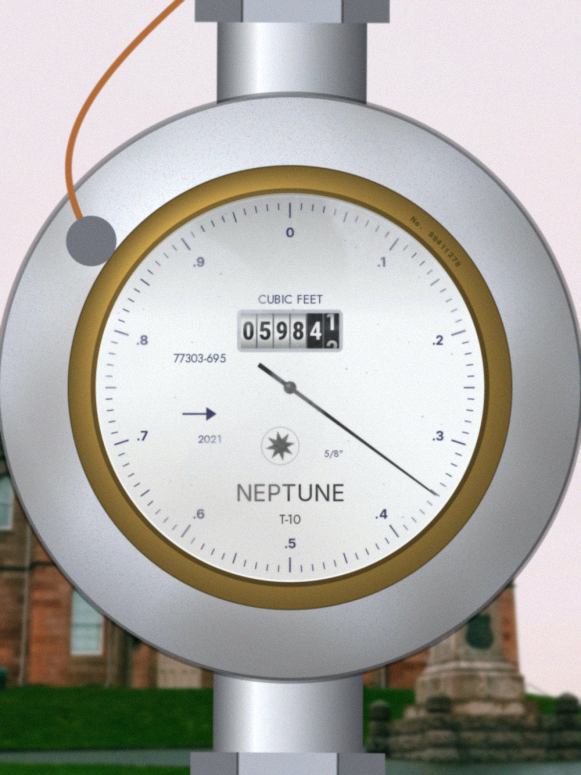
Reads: 59841.35ft³
